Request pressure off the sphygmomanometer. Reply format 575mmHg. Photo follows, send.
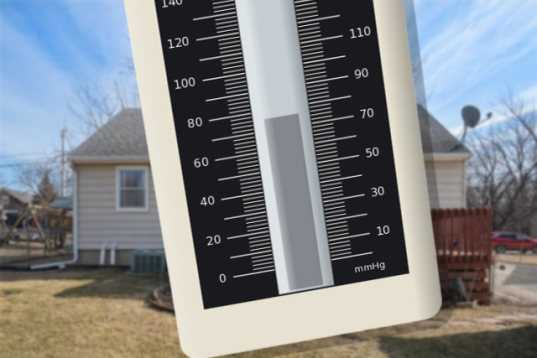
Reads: 76mmHg
